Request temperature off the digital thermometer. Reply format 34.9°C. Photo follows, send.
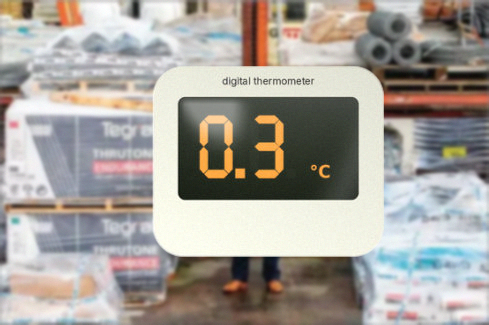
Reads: 0.3°C
